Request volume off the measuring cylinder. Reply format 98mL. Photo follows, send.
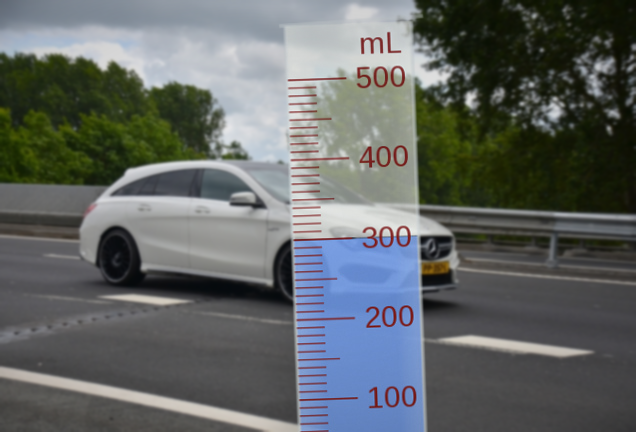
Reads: 300mL
